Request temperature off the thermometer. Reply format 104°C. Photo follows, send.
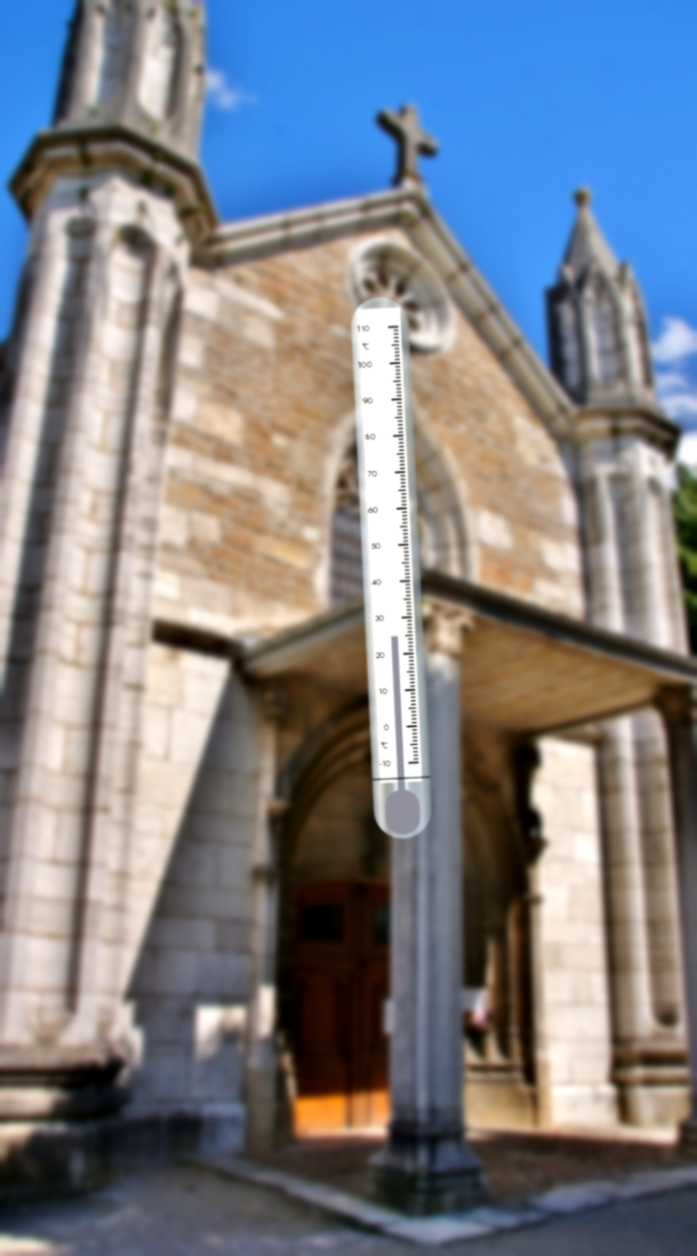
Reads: 25°C
